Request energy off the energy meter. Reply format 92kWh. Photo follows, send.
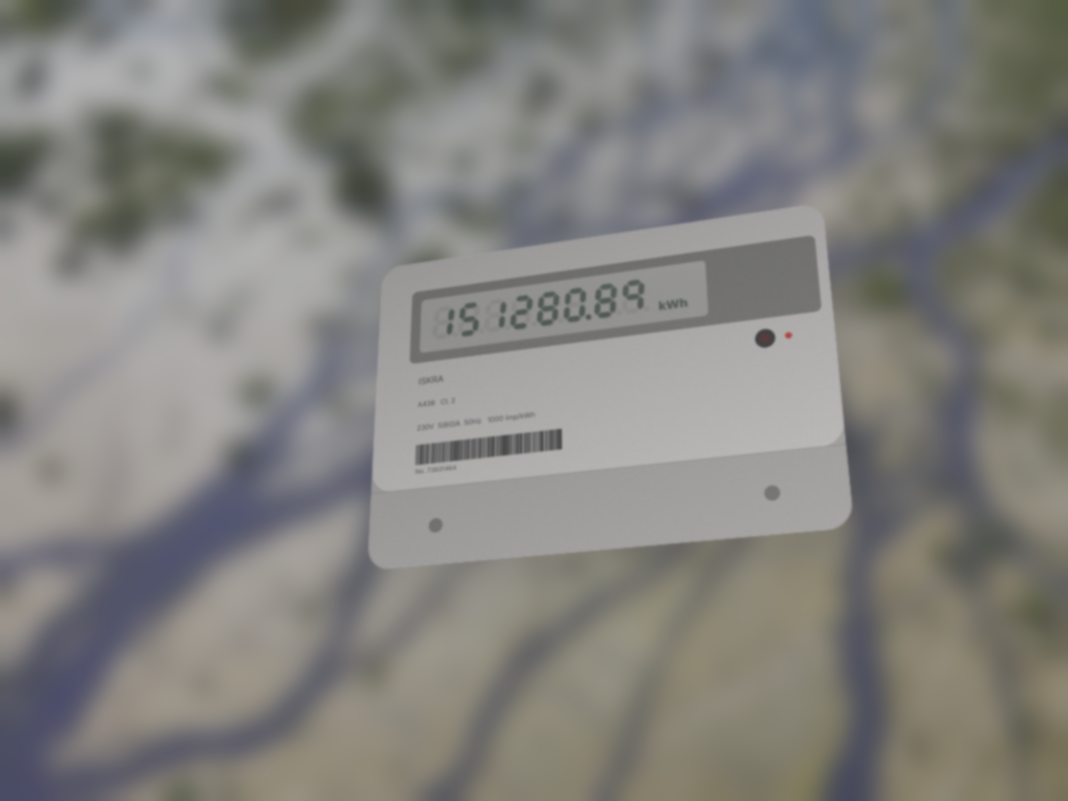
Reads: 151280.89kWh
